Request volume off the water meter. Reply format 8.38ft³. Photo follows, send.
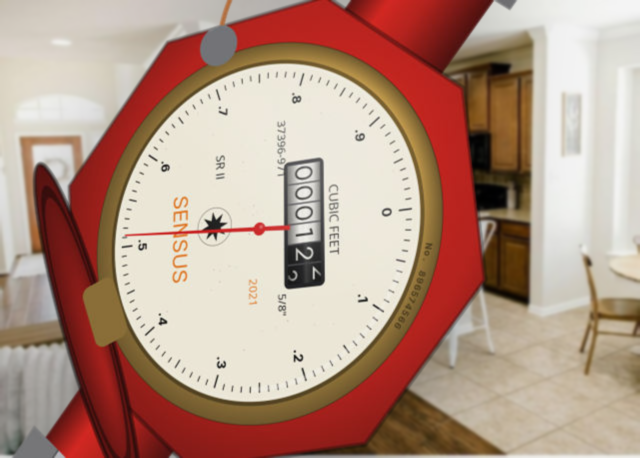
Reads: 122.51ft³
